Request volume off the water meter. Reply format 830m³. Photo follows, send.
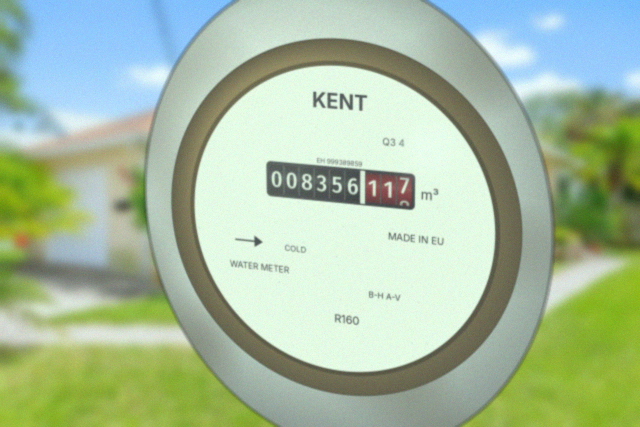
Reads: 8356.117m³
